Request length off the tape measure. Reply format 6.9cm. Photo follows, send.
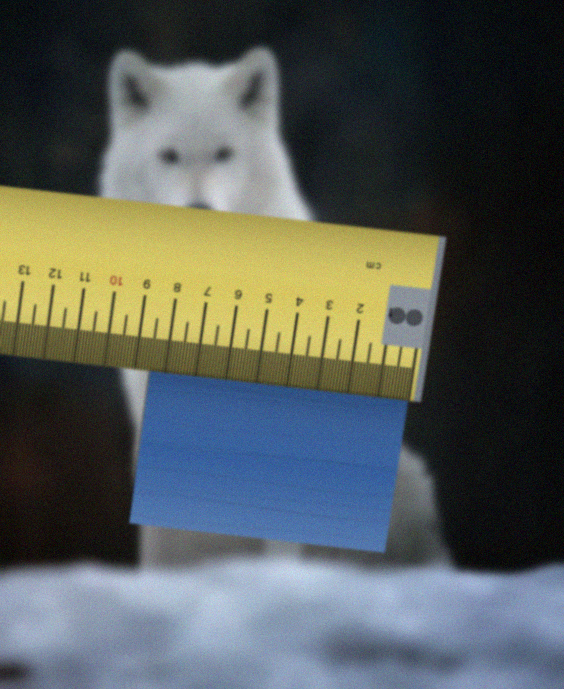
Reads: 8.5cm
